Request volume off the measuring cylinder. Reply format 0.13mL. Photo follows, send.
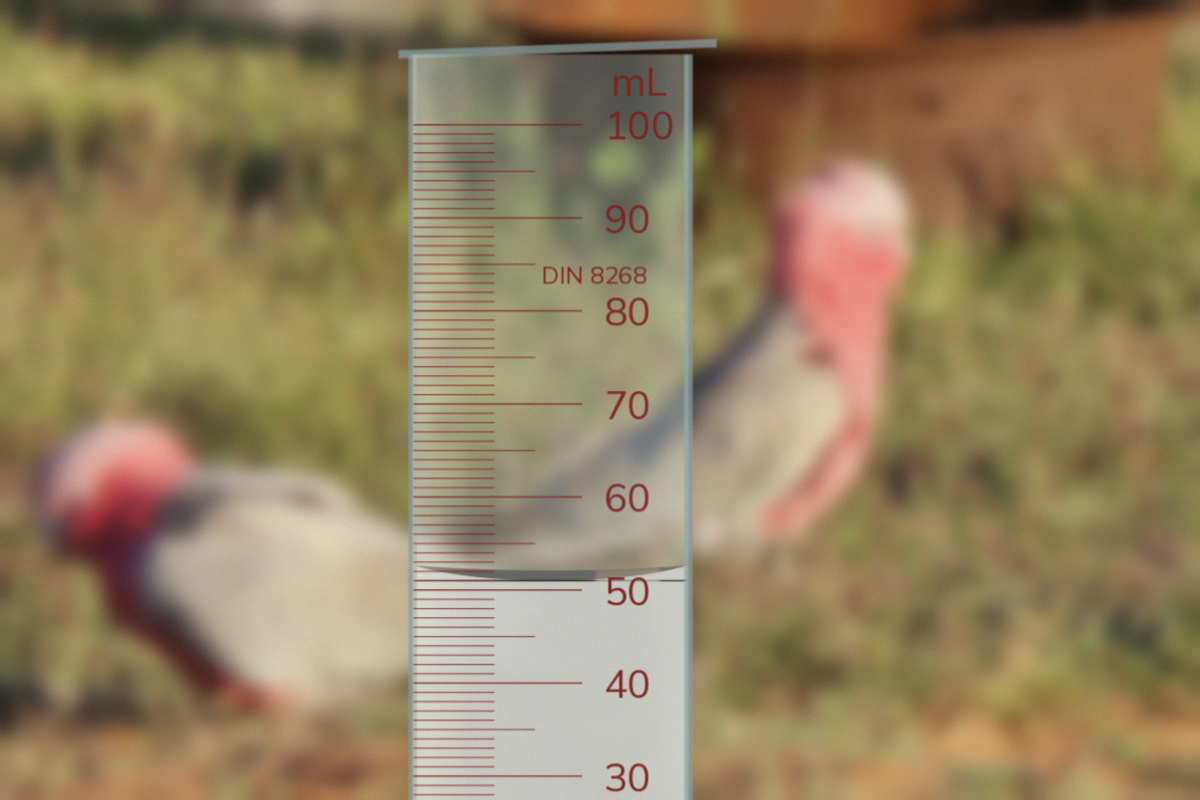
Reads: 51mL
